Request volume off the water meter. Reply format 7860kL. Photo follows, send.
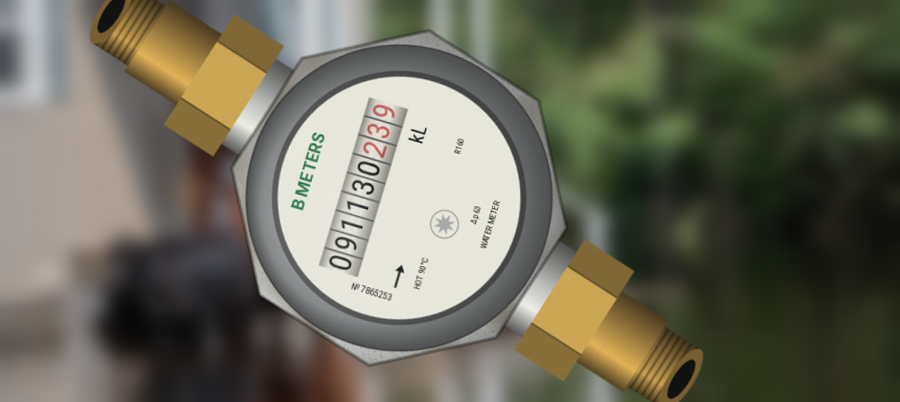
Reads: 91130.239kL
